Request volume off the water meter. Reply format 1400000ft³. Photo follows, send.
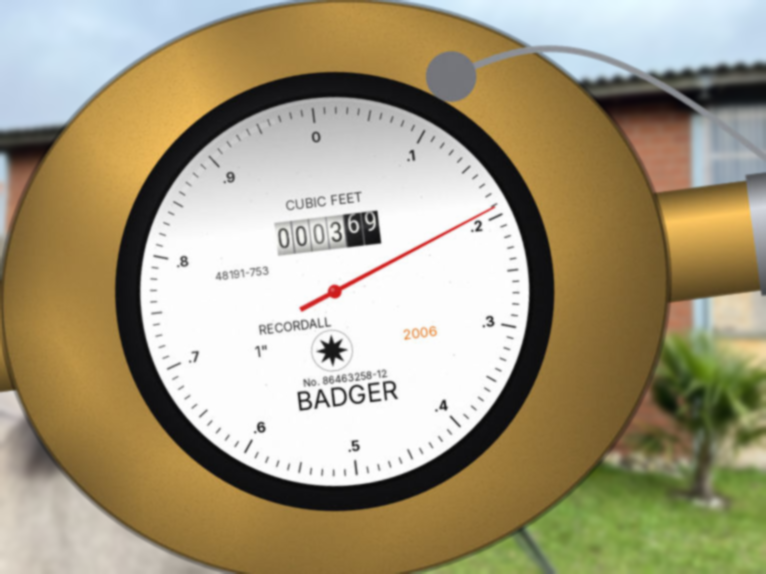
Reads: 369.19ft³
